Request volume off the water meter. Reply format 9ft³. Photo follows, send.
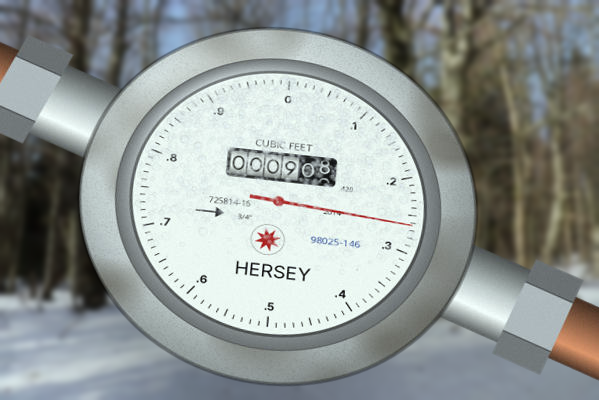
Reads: 908.26ft³
